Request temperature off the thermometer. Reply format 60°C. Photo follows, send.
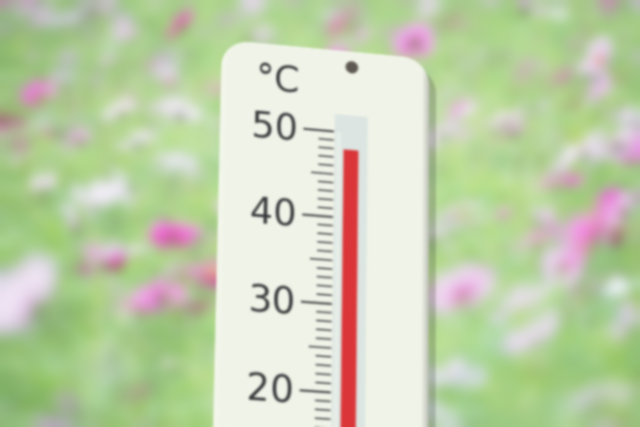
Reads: 48°C
